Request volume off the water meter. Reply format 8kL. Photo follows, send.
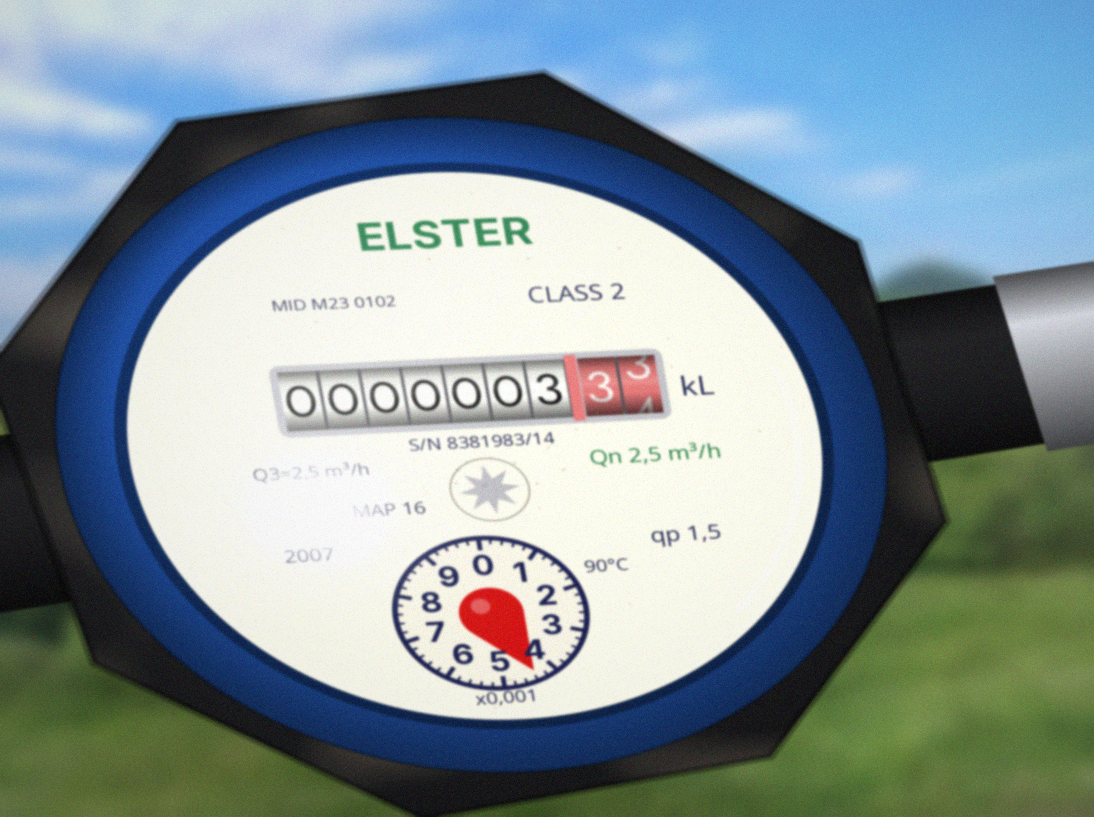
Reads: 3.334kL
